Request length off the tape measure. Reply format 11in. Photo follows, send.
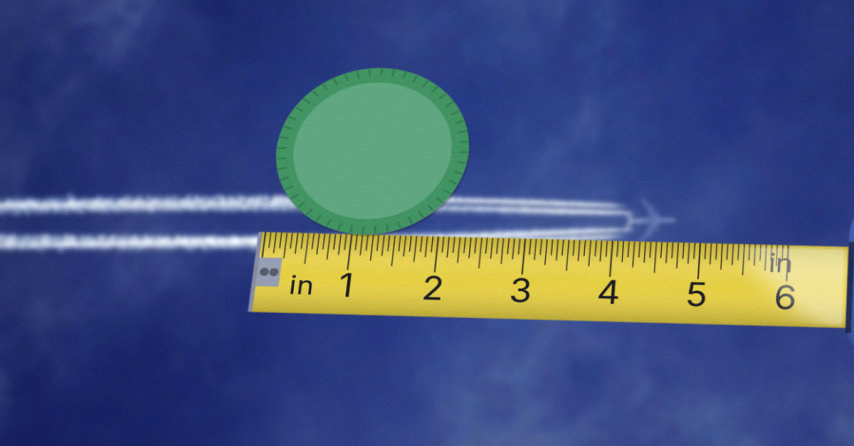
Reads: 2.25in
